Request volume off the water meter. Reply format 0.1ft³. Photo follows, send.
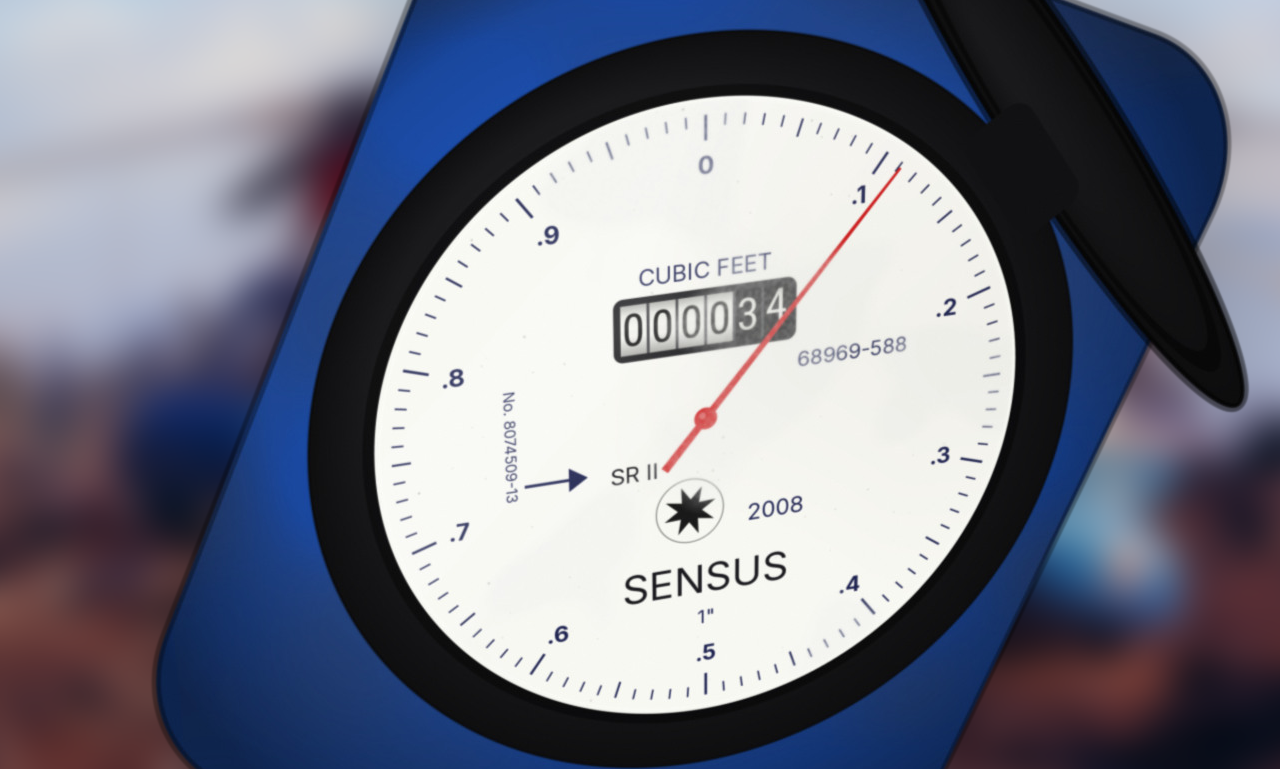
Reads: 34.11ft³
